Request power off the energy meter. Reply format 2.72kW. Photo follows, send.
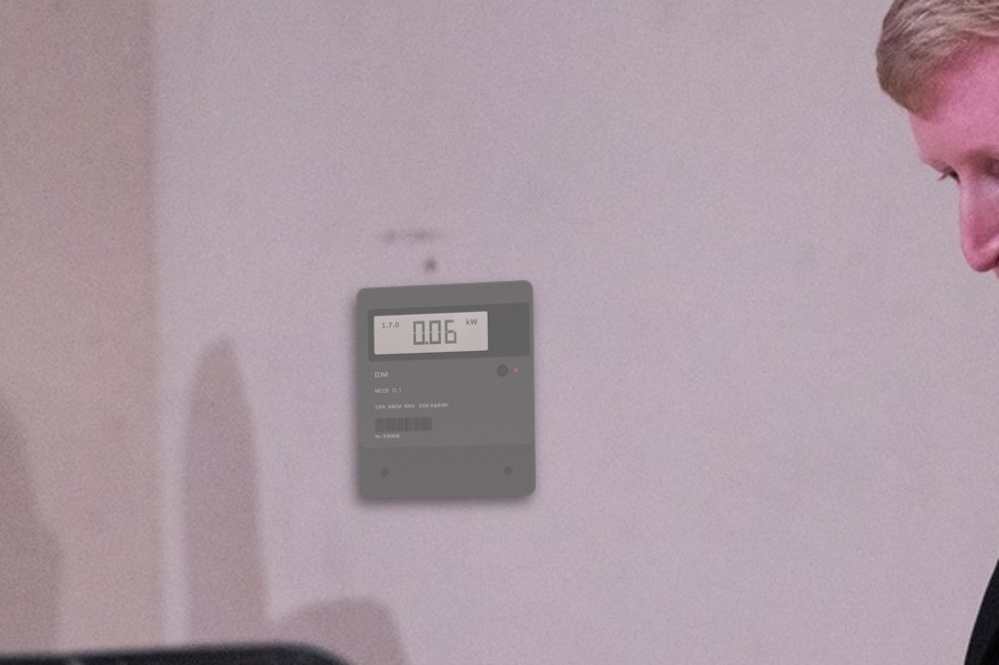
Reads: 0.06kW
